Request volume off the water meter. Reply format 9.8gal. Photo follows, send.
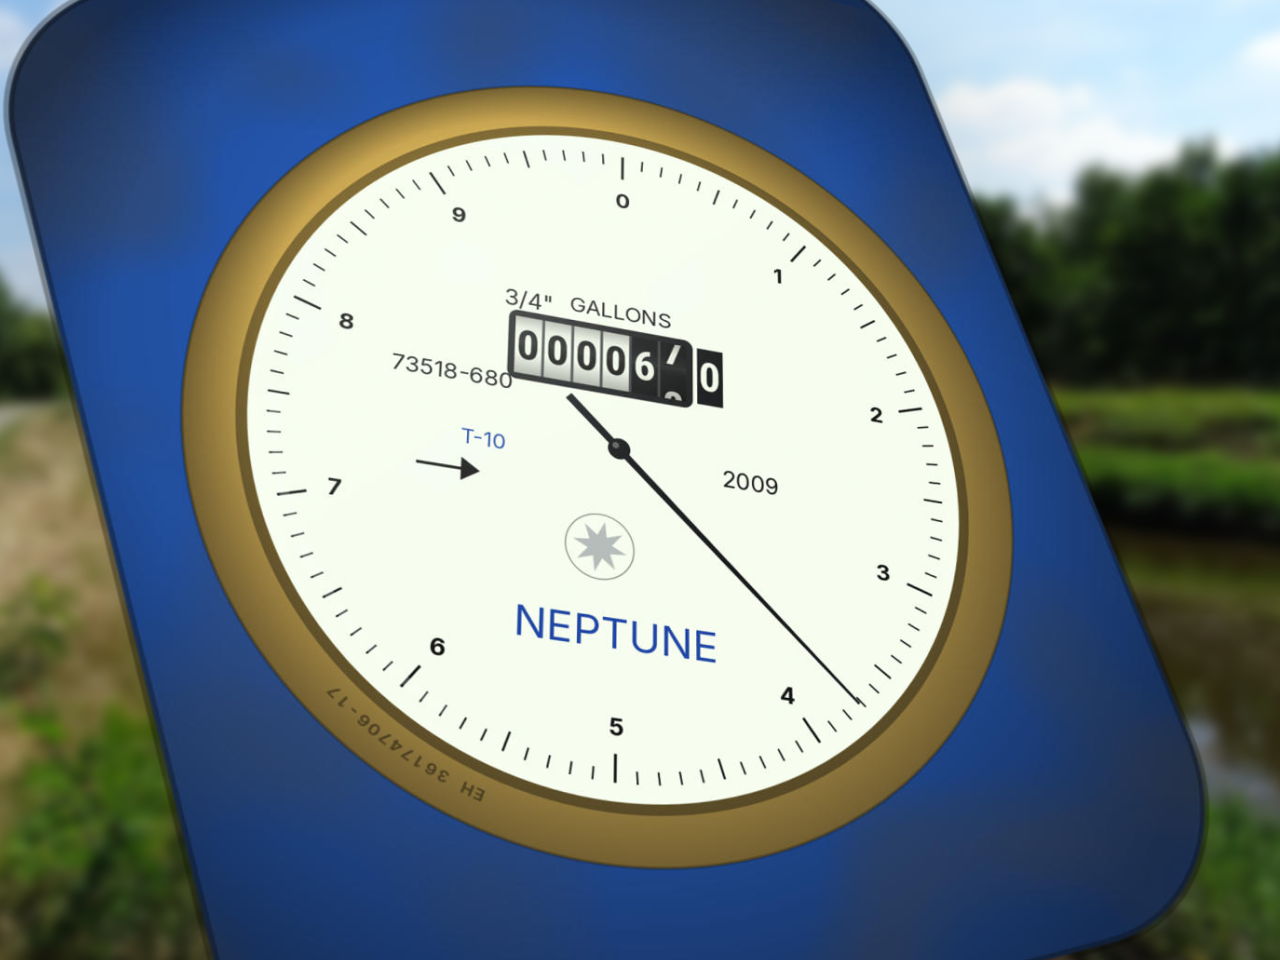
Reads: 673.7gal
